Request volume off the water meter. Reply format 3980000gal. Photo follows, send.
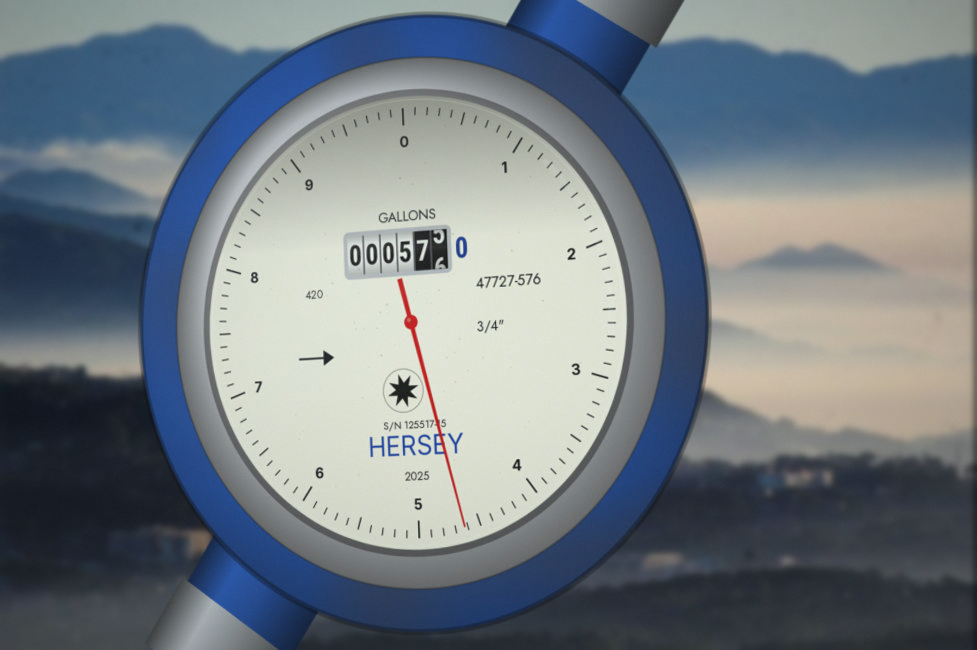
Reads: 5754.6gal
